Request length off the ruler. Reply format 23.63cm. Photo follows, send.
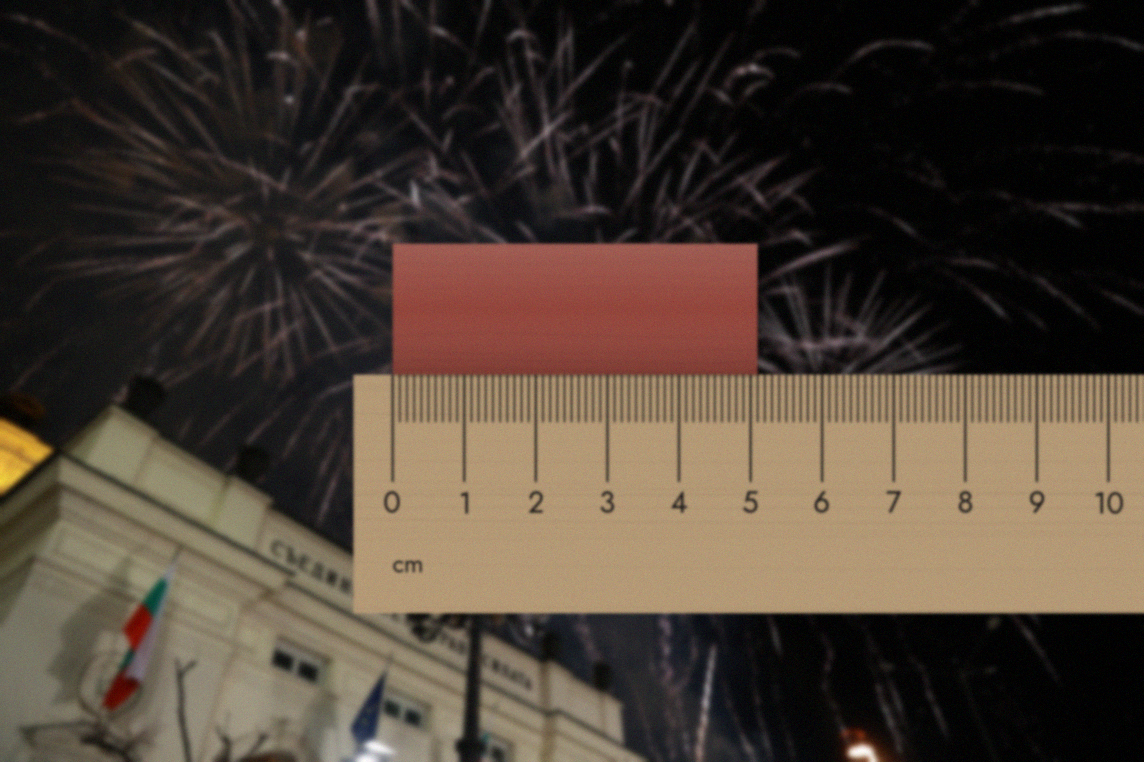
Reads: 5.1cm
